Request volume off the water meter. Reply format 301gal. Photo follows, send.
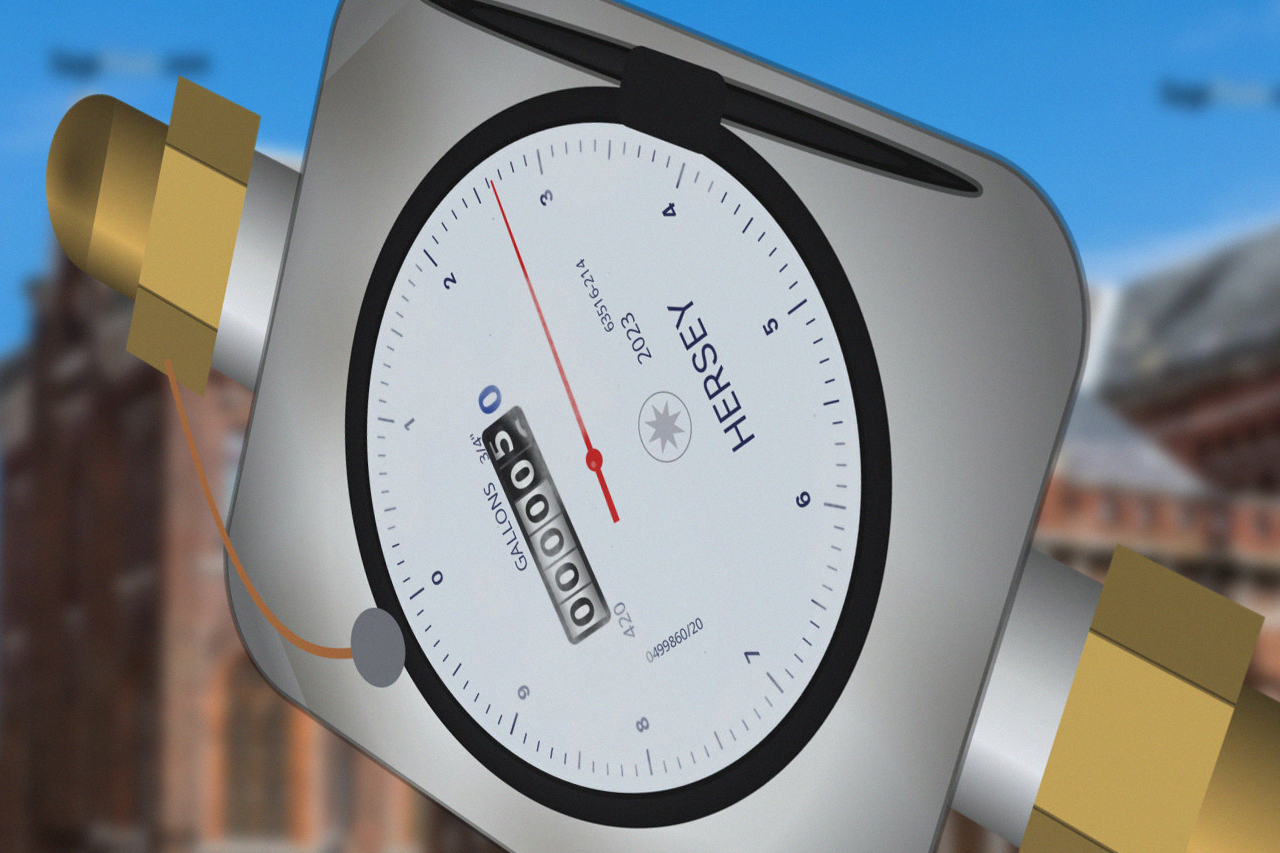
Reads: 52.6gal
